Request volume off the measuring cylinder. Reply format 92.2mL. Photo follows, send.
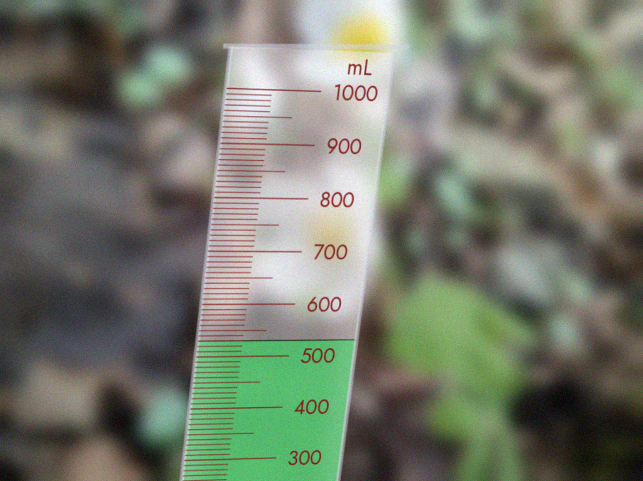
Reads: 530mL
